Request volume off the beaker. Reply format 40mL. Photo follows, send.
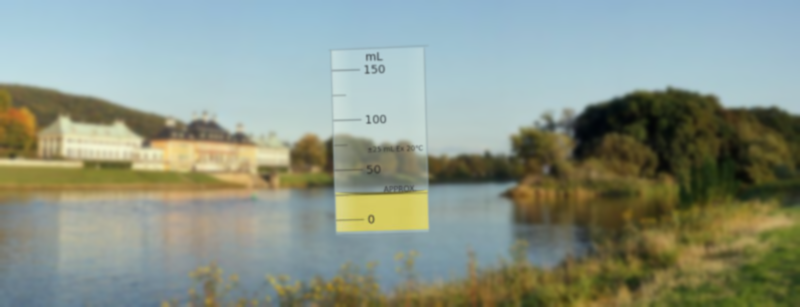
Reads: 25mL
